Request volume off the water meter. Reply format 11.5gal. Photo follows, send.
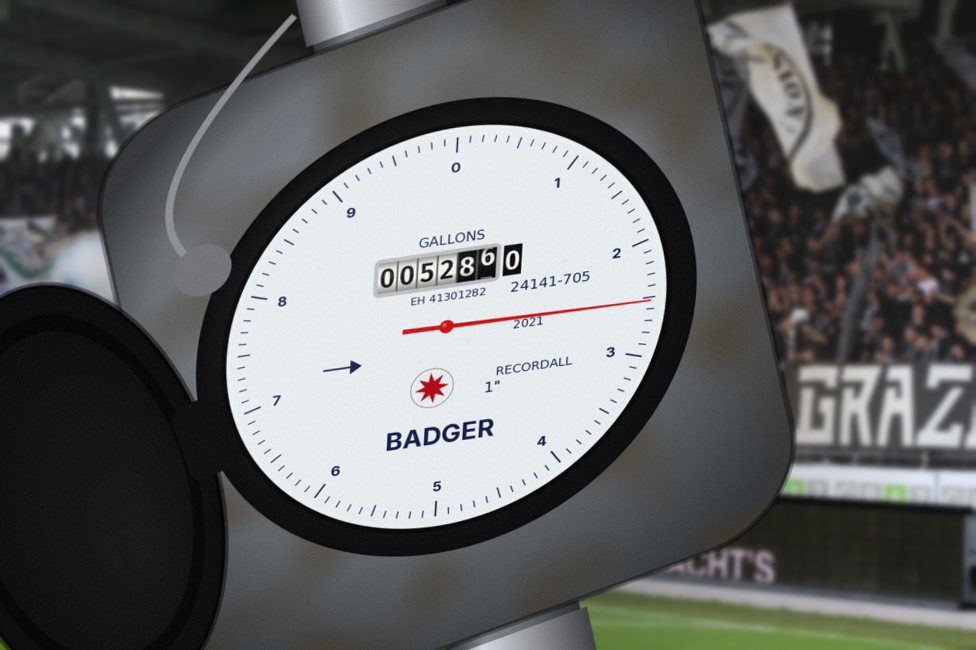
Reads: 52862.5gal
